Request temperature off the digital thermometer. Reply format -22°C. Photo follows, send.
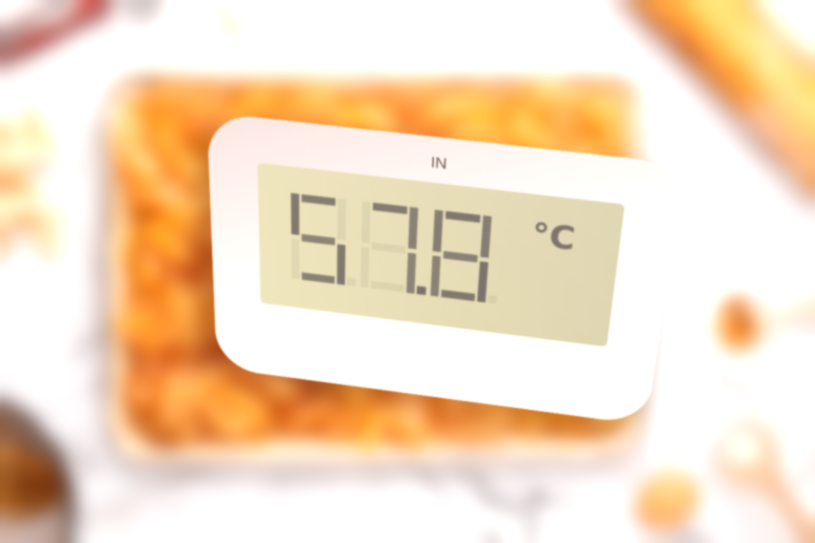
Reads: 57.8°C
